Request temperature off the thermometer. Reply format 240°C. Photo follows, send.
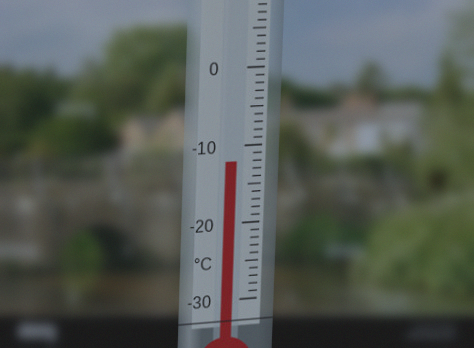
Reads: -12°C
